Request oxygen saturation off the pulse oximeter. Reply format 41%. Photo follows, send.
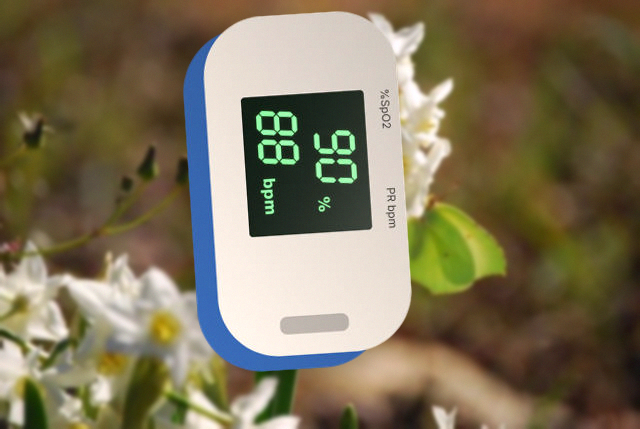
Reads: 90%
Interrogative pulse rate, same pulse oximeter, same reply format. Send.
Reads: 88bpm
